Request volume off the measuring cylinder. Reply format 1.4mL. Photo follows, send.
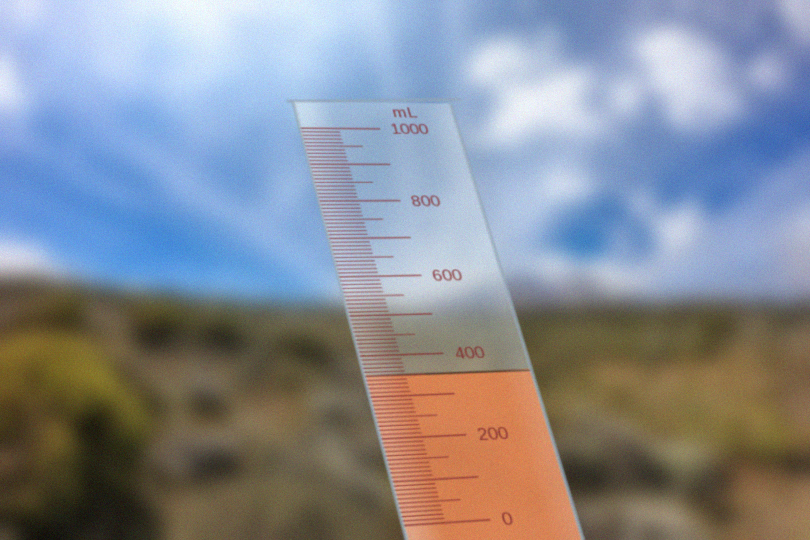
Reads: 350mL
